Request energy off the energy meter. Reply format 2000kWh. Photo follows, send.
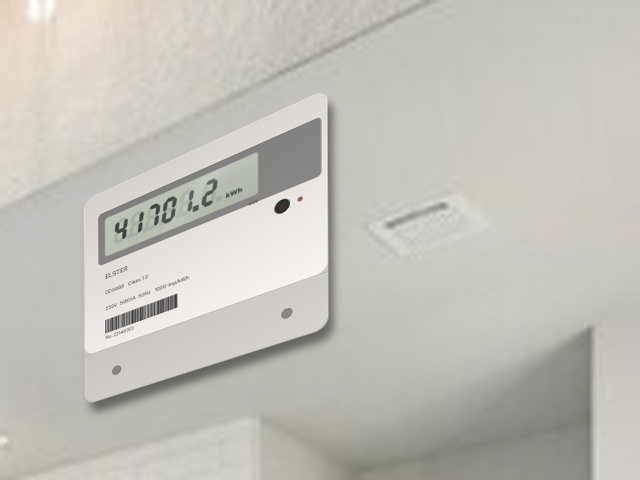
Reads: 41701.2kWh
